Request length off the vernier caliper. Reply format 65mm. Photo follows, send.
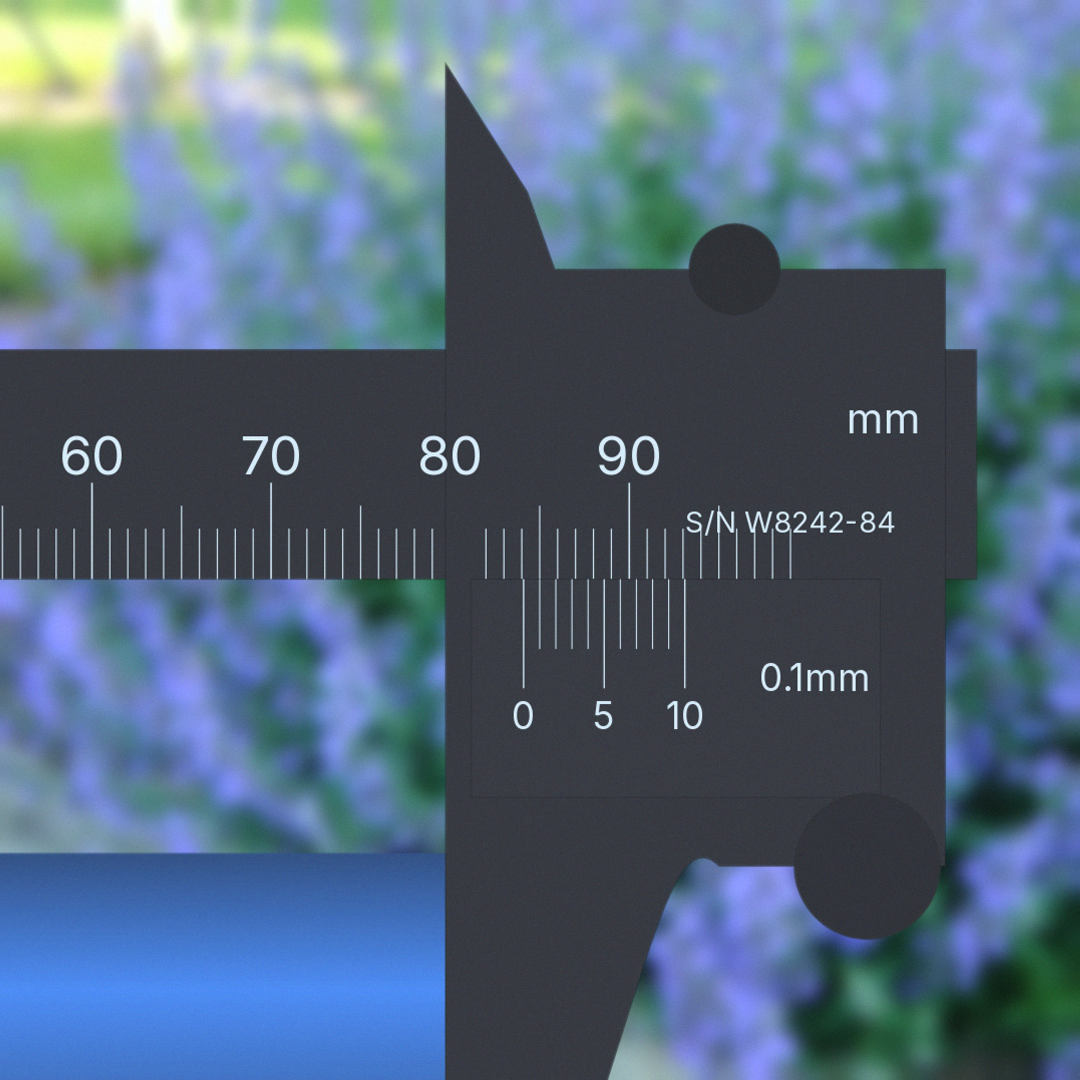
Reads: 84.1mm
